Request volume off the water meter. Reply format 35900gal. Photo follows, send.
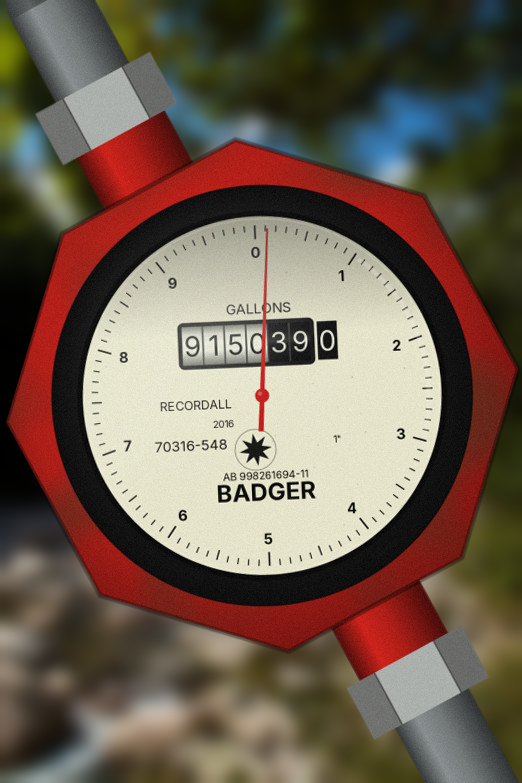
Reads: 9150390.1gal
